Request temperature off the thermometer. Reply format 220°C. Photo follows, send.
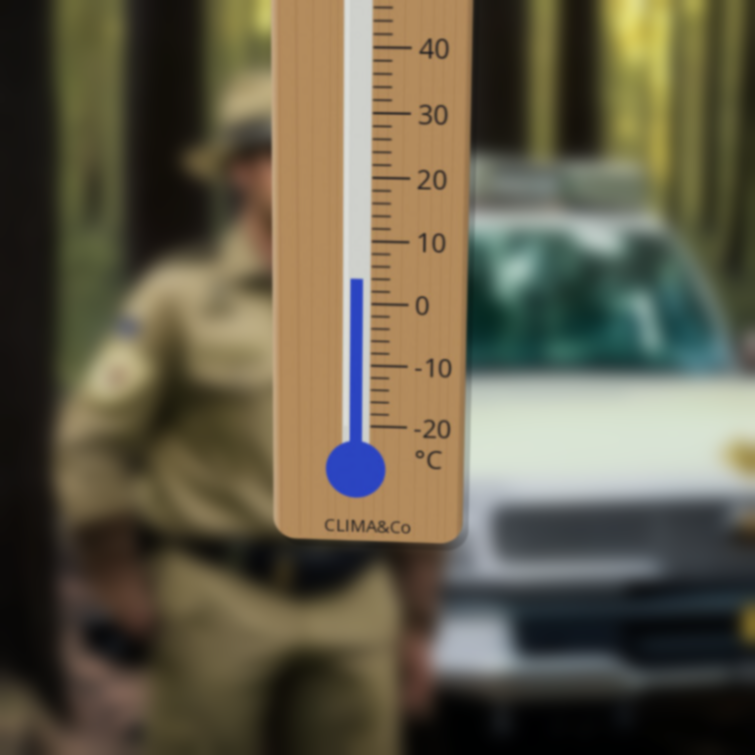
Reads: 4°C
